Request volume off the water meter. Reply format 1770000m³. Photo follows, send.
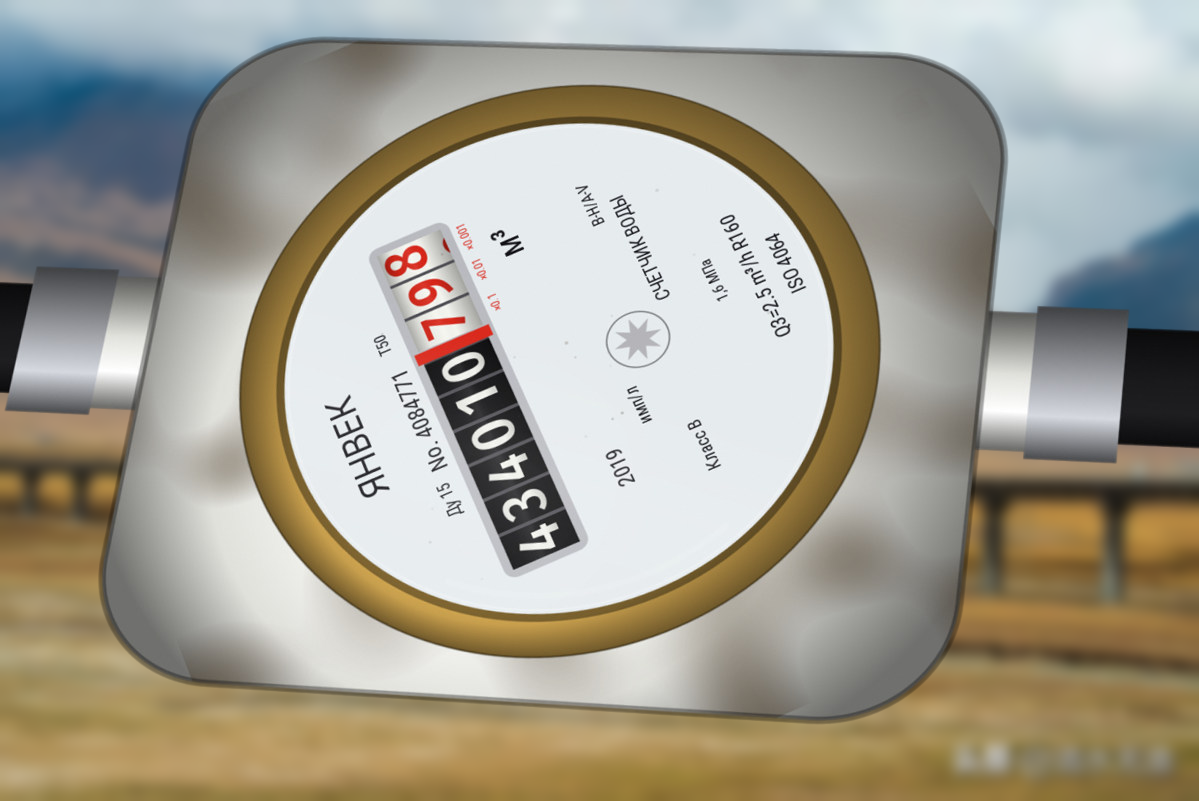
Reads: 434010.798m³
